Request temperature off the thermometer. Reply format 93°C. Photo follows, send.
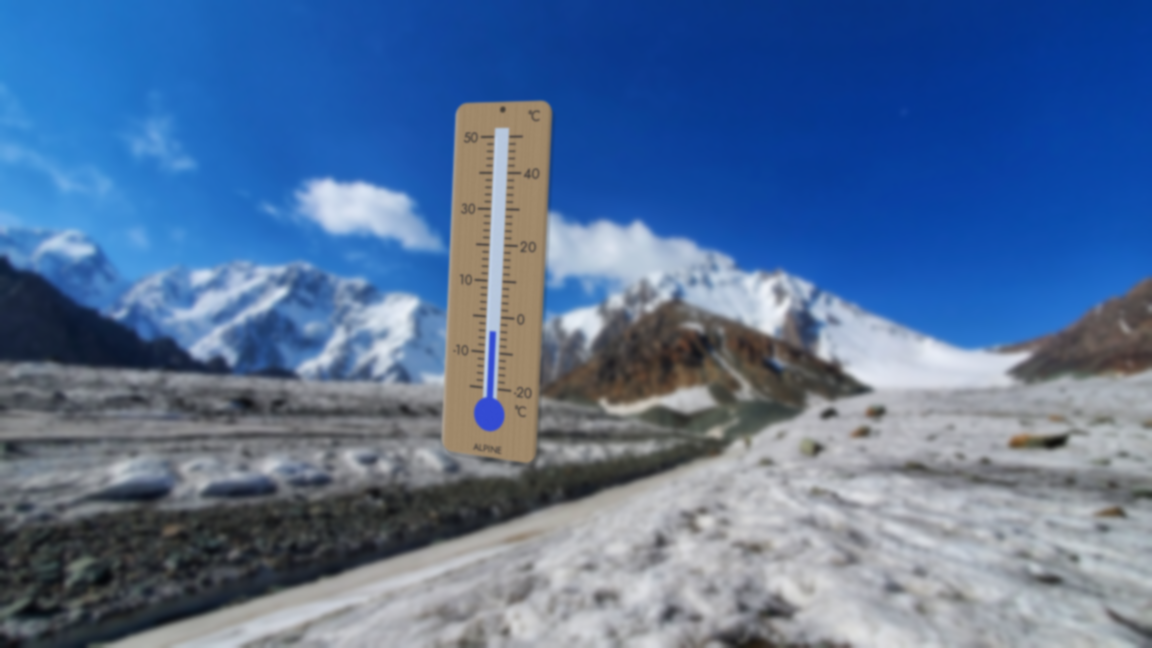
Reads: -4°C
